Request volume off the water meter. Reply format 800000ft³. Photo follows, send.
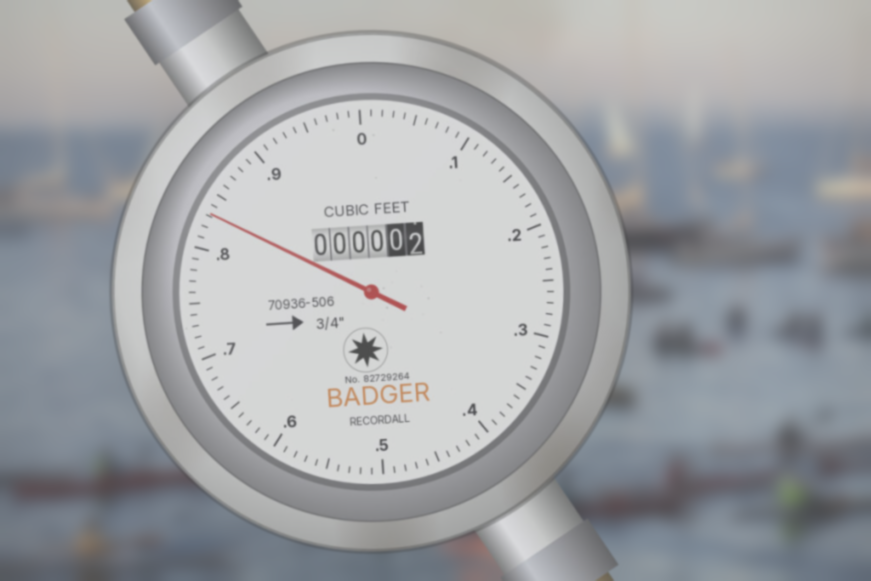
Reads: 1.83ft³
